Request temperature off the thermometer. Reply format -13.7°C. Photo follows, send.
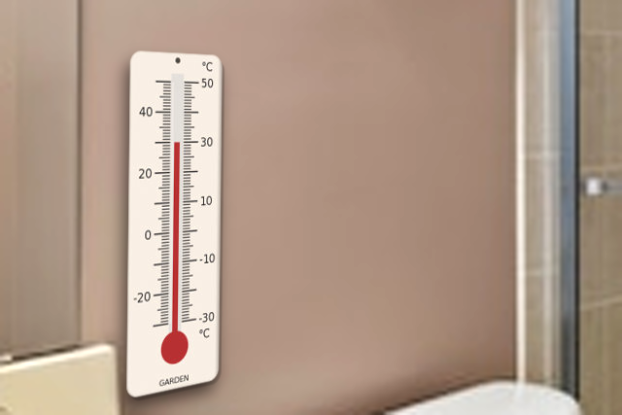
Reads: 30°C
